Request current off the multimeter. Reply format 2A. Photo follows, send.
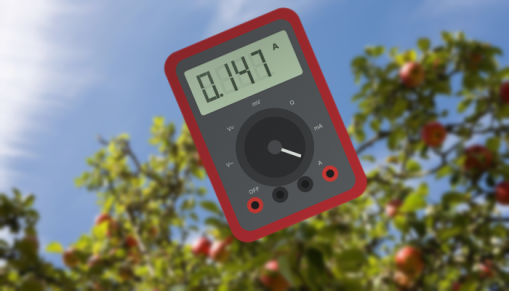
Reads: 0.147A
